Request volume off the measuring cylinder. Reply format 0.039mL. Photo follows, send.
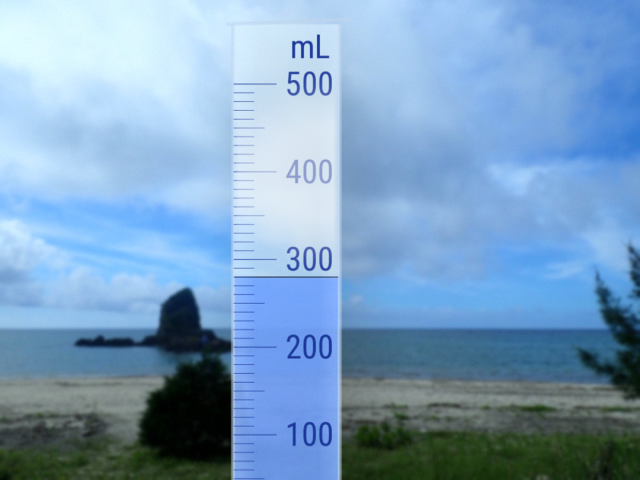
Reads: 280mL
